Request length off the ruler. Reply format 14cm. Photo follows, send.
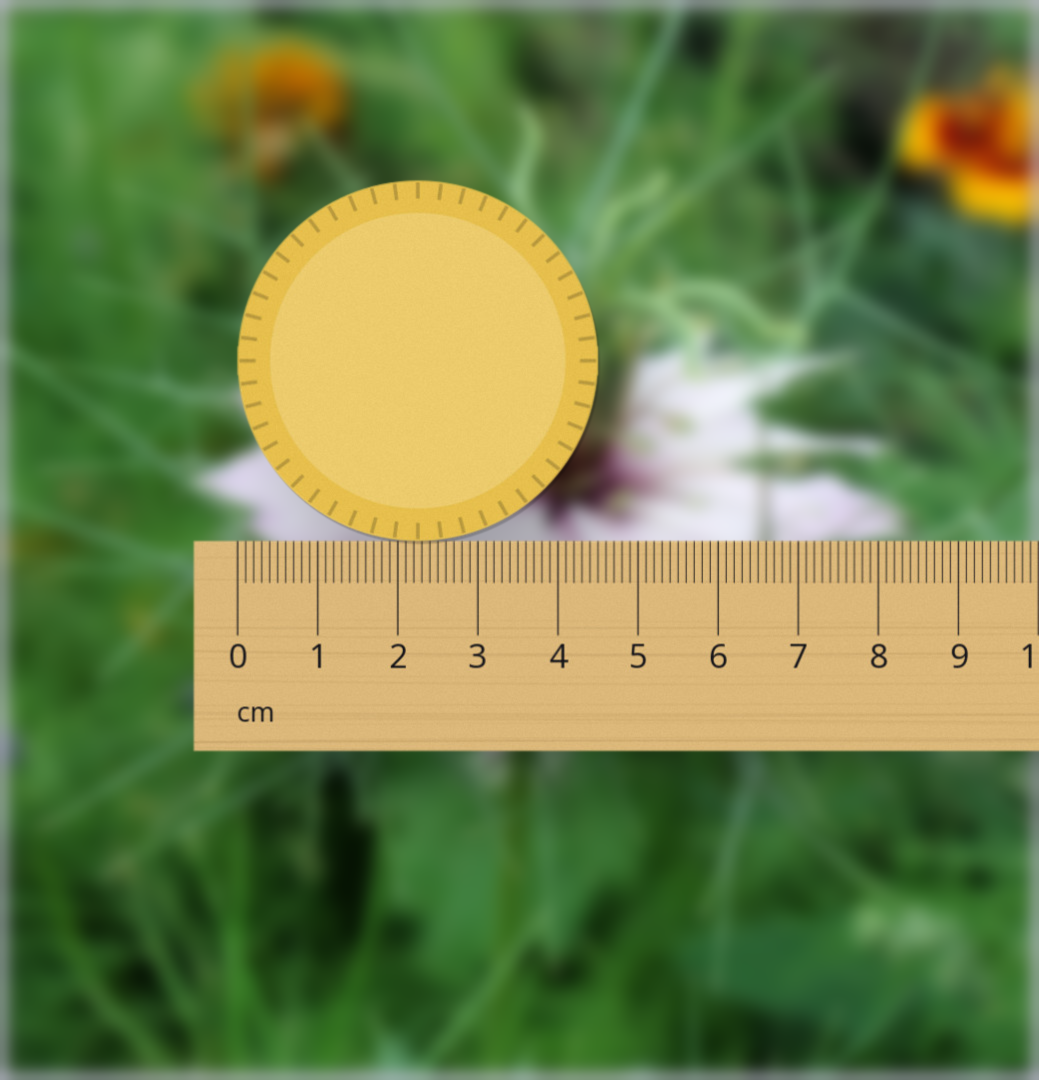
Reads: 4.5cm
